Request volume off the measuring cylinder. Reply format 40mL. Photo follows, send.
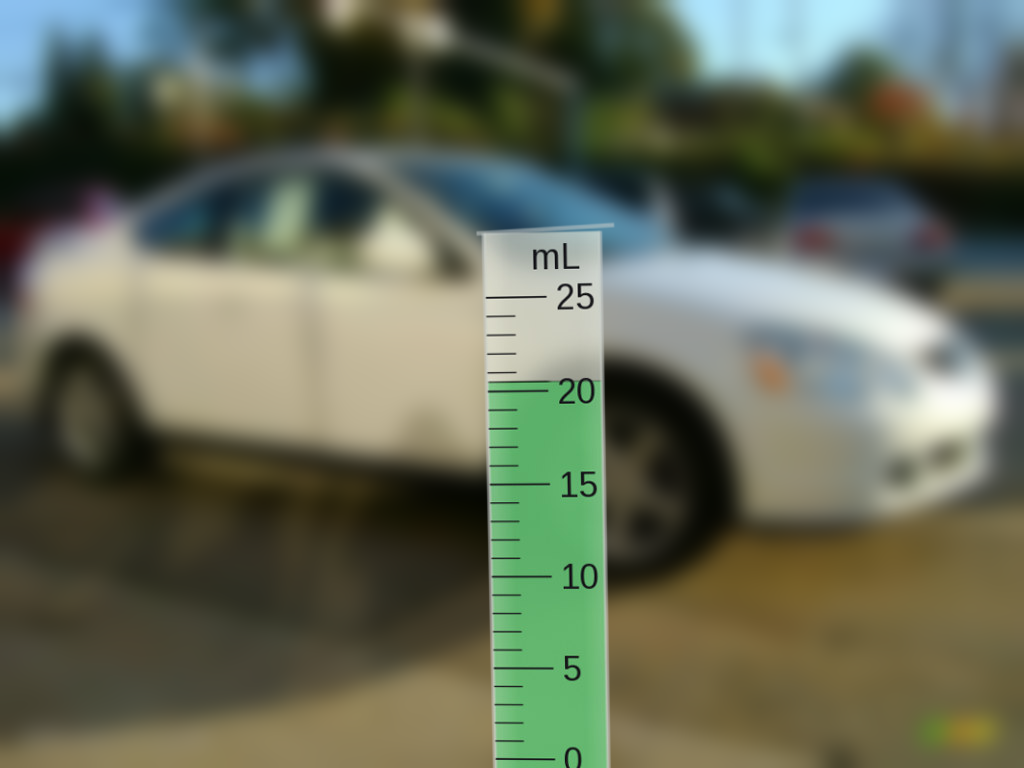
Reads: 20.5mL
